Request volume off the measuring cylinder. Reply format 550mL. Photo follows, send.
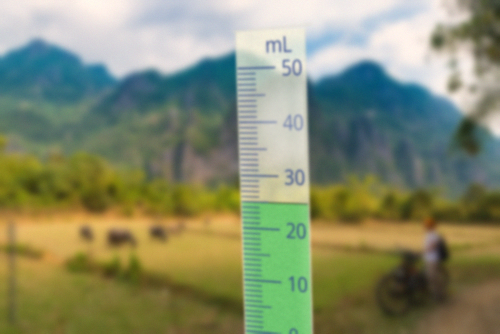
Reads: 25mL
